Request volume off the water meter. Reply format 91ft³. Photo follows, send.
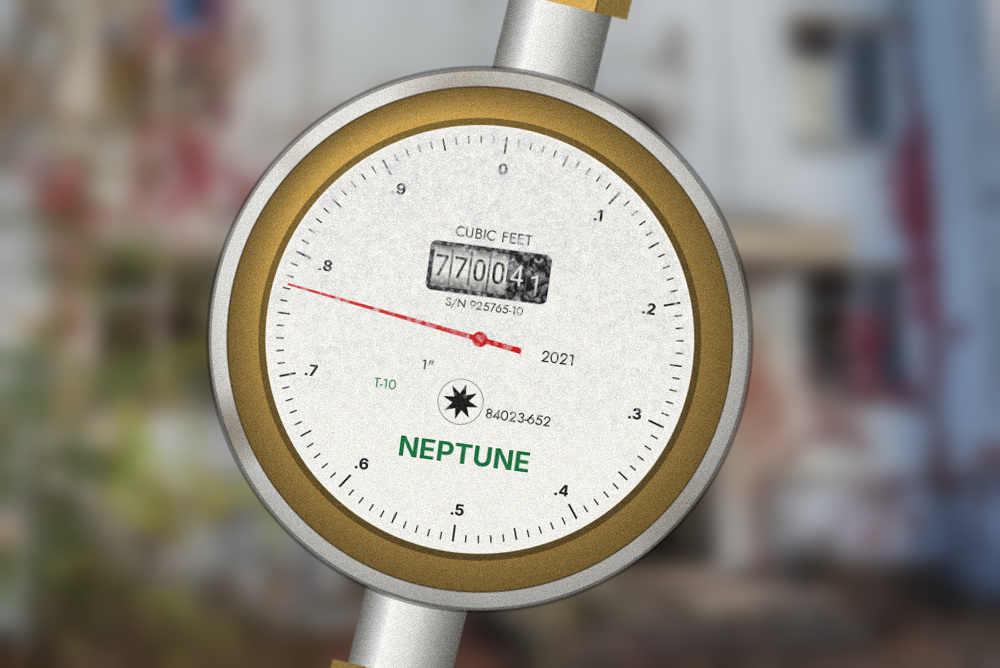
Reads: 770040.77ft³
